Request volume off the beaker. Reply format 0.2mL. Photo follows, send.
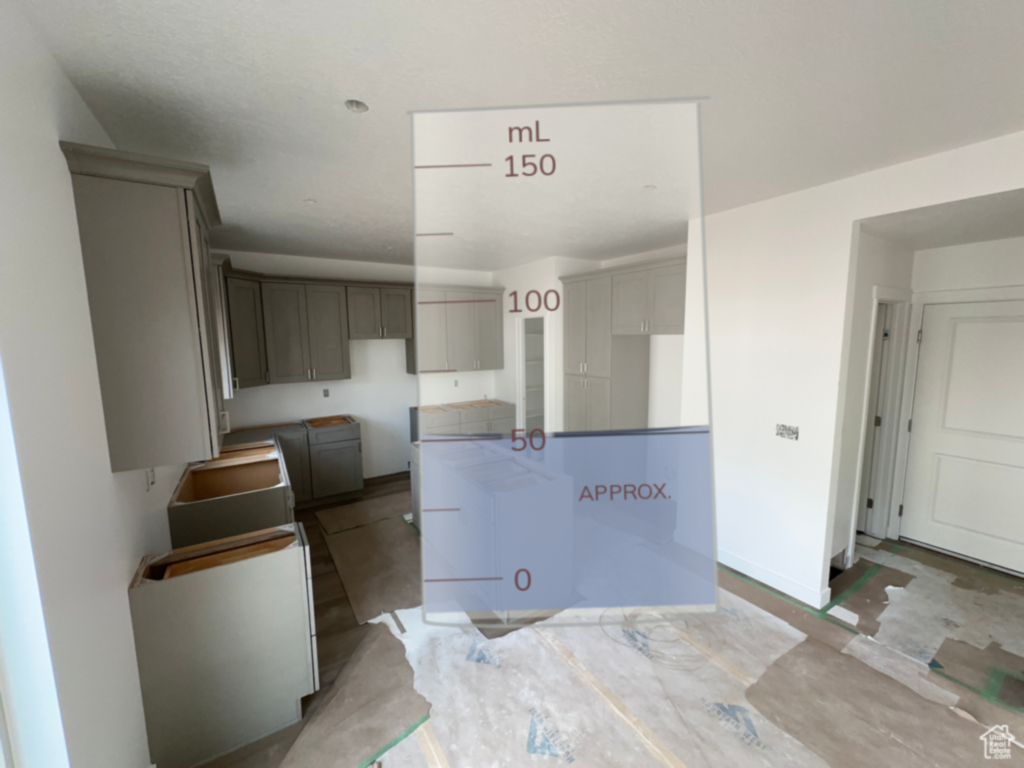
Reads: 50mL
